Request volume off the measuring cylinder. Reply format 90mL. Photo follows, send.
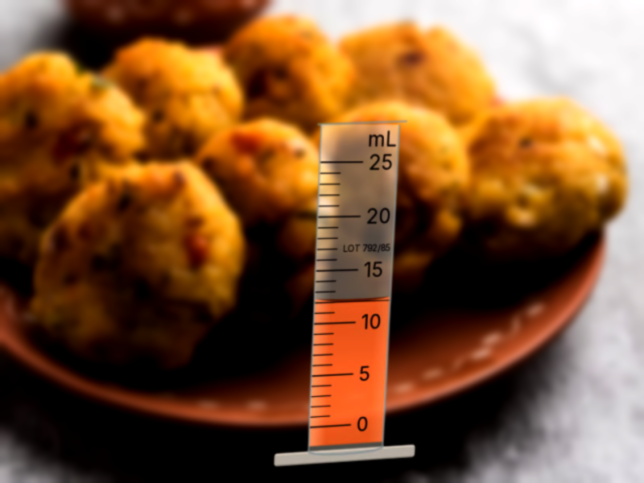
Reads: 12mL
